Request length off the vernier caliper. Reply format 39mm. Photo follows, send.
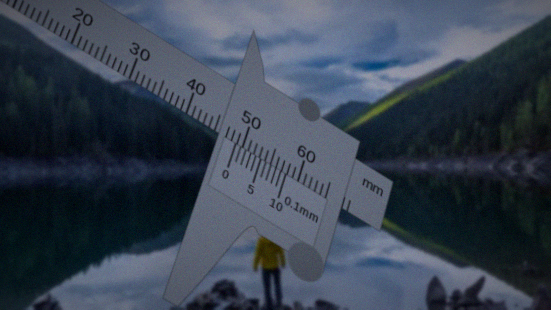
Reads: 48.8mm
